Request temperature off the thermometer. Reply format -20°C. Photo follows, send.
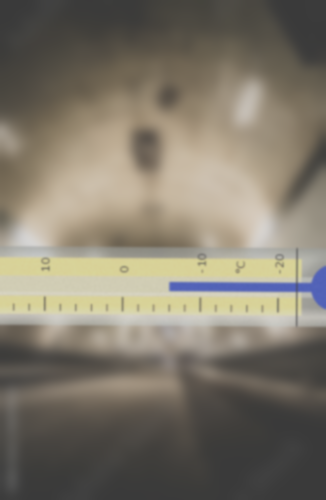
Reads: -6°C
